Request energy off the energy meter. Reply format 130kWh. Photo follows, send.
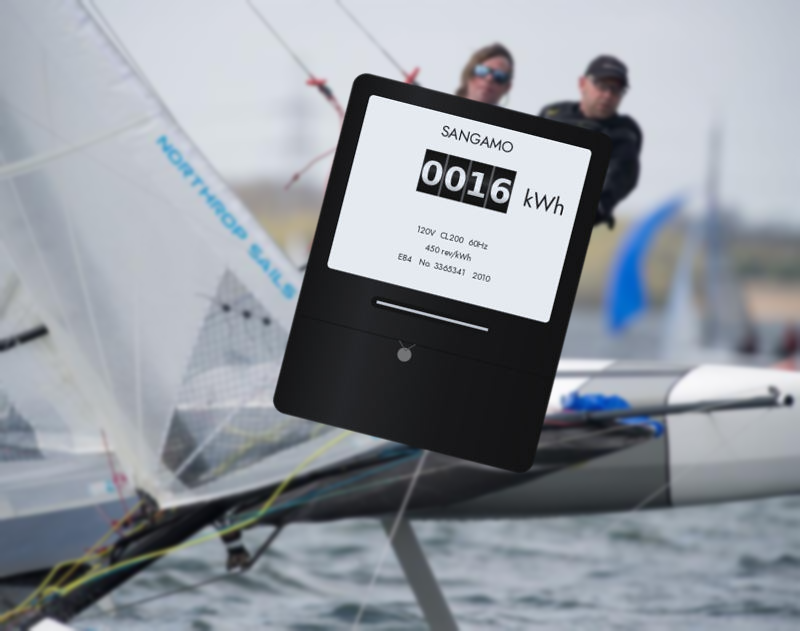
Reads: 16kWh
